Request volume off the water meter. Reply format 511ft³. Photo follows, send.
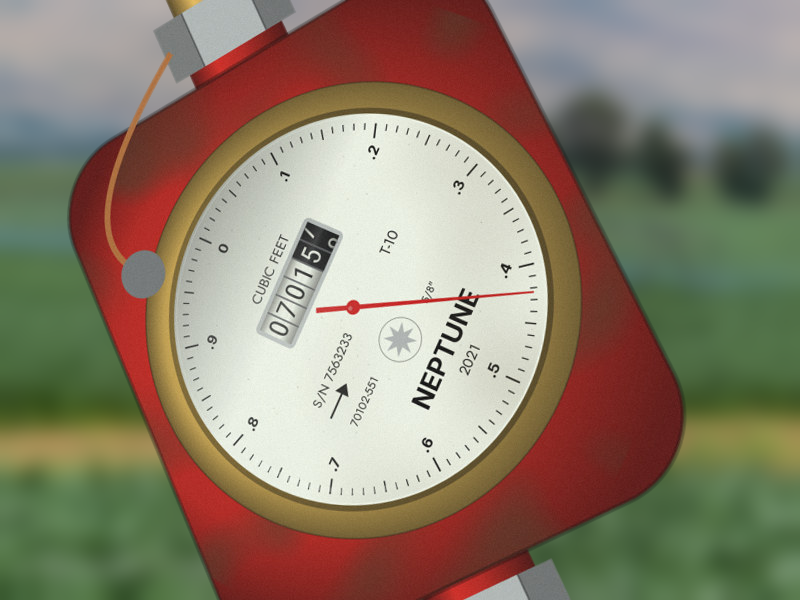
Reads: 70157.42ft³
